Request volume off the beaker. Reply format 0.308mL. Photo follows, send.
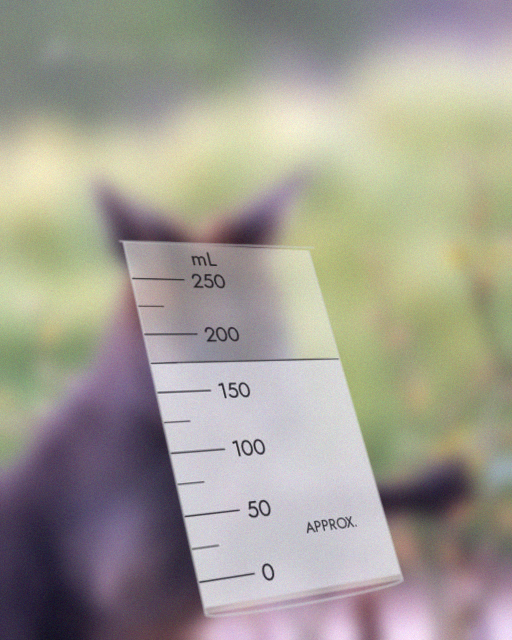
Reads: 175mL
